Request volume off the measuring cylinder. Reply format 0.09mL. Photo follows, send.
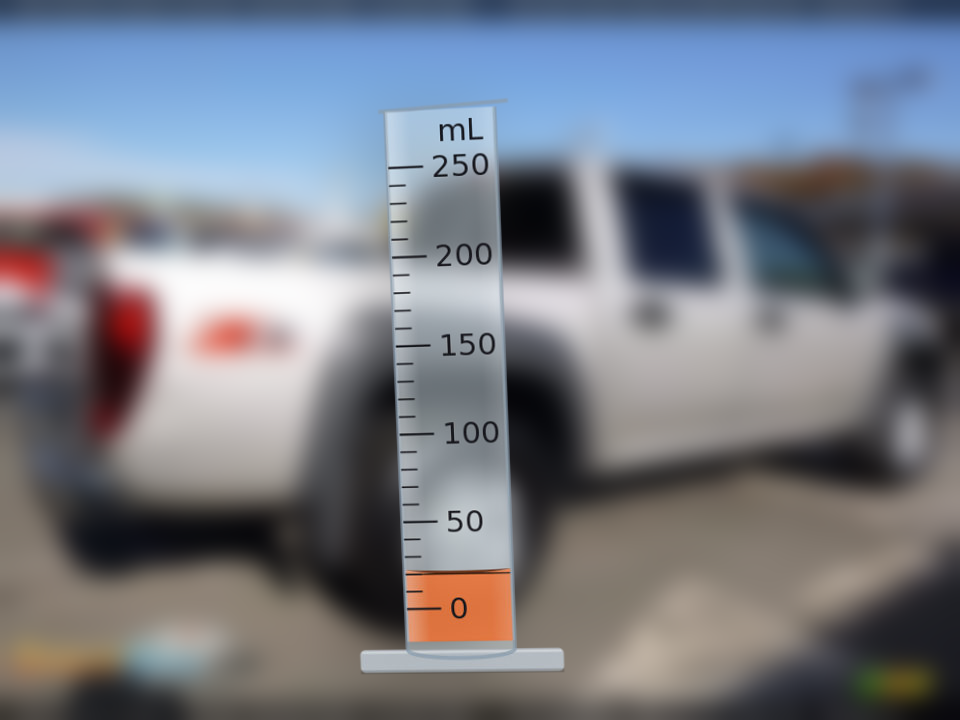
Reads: 20mL
